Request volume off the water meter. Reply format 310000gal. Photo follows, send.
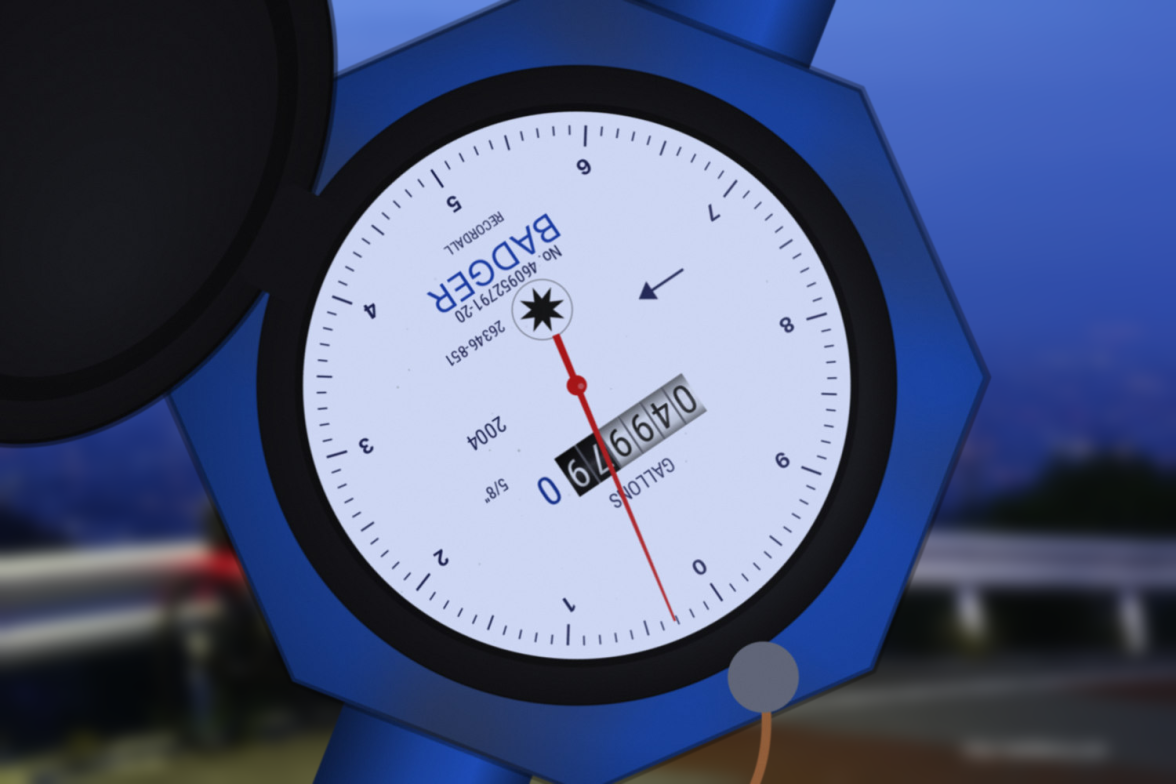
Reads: 499790.3gal
